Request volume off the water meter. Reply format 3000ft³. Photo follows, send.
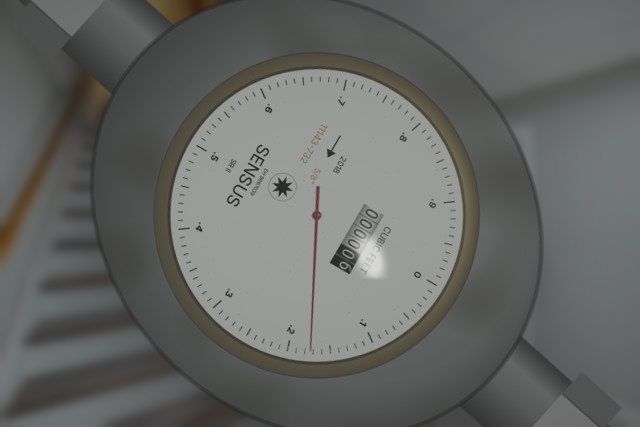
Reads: 6.17ft³
